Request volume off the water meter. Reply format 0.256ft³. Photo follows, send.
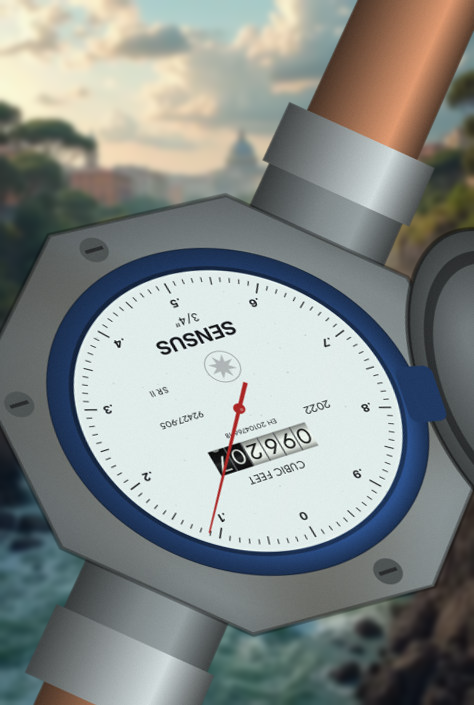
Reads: 96207.11ft³
